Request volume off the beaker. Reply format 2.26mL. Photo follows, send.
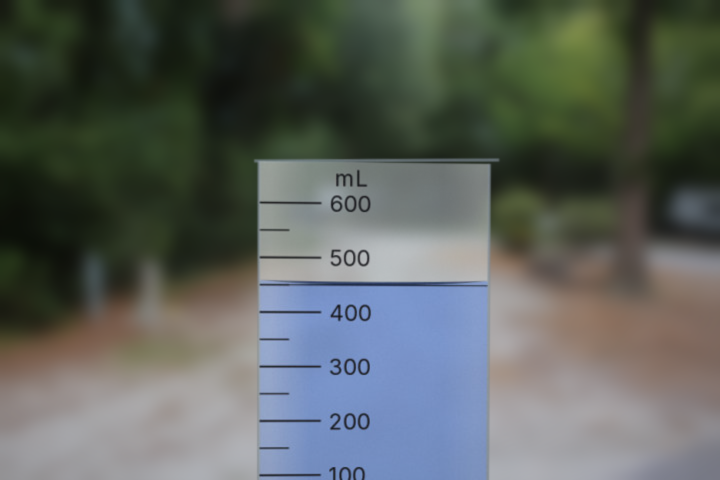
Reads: 450mL
